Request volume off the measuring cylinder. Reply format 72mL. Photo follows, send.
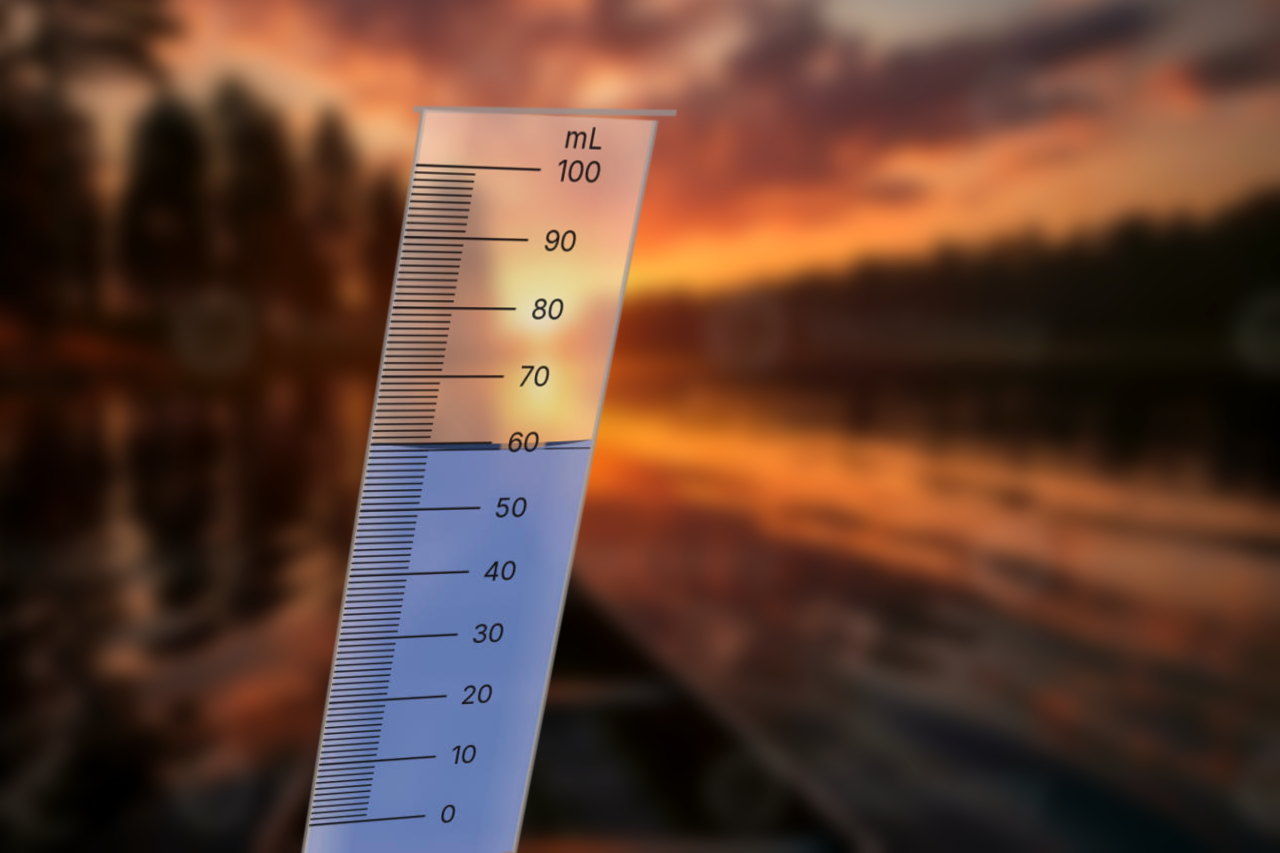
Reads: 59mL
